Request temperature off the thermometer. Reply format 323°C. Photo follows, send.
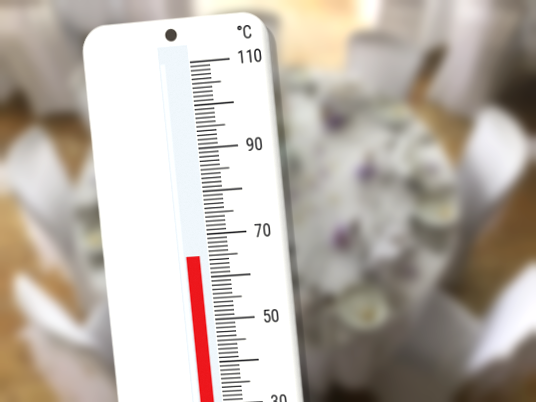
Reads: 65°C
